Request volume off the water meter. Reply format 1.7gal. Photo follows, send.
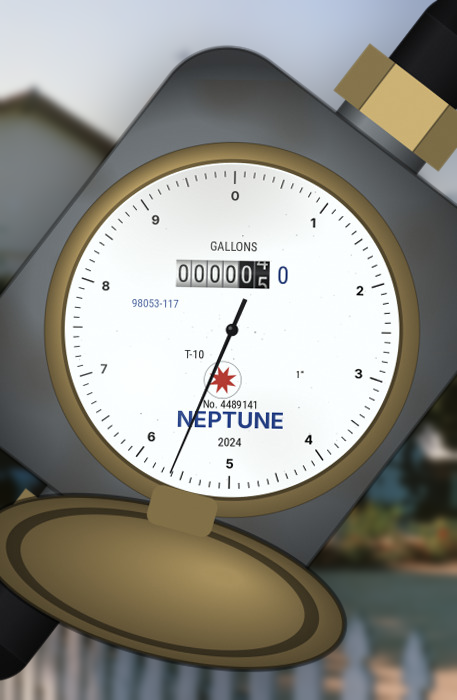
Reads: 45.6gal
